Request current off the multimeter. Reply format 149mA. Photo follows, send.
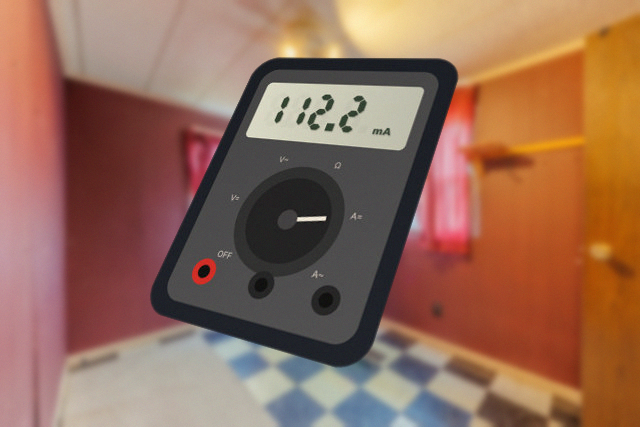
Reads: 112.2mA
